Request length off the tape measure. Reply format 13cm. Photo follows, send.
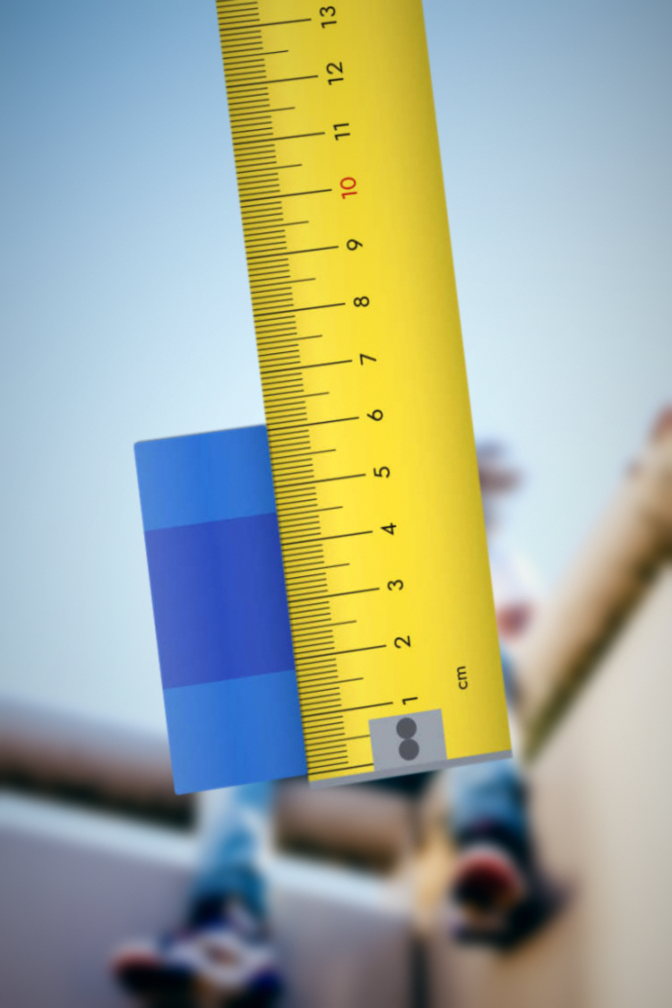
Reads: 6.1cm
